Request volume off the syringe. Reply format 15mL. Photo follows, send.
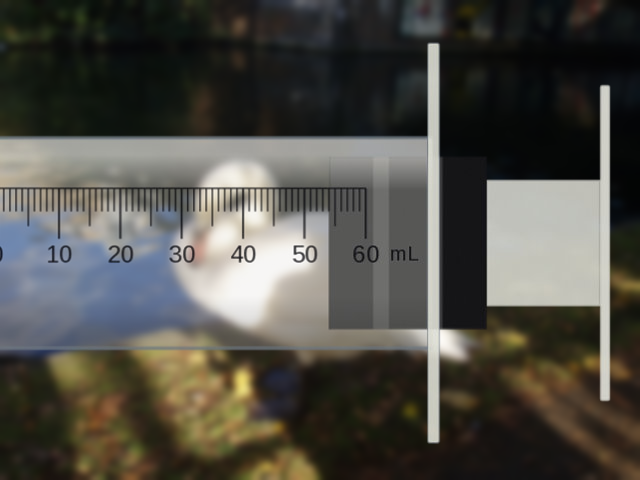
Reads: 54mL
